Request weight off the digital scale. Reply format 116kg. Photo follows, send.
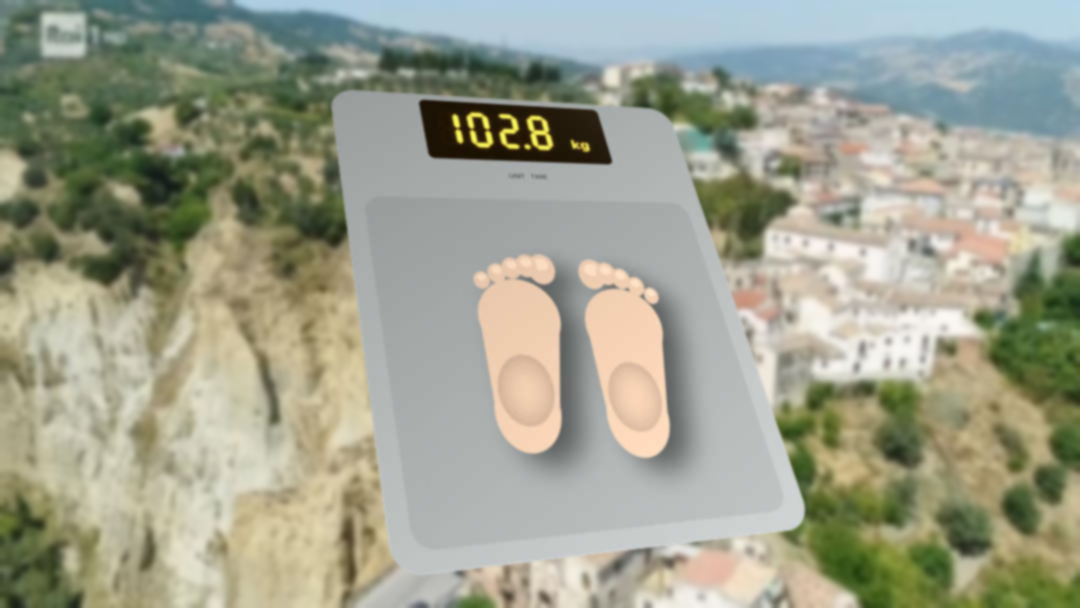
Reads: 102.8kg
